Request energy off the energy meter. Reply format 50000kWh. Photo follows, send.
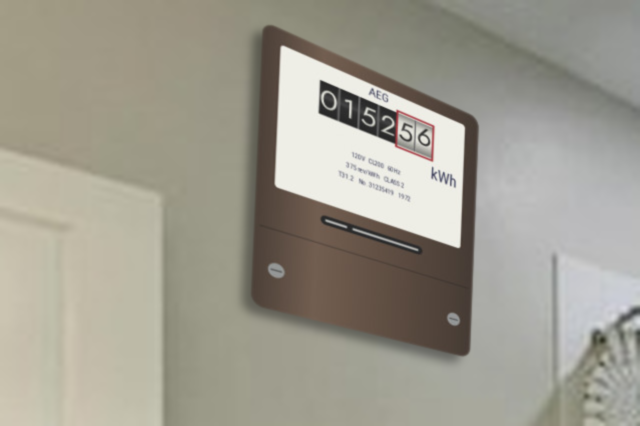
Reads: 152.56kWh
